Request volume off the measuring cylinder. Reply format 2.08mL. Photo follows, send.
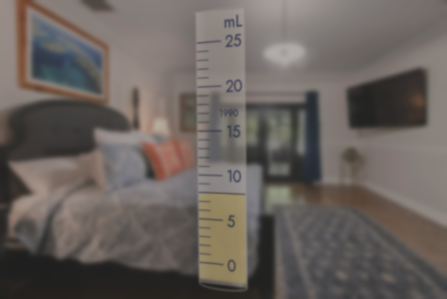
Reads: 8mL
